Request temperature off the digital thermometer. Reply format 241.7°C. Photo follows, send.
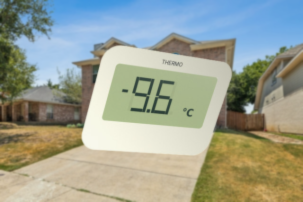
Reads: -9.6°C
